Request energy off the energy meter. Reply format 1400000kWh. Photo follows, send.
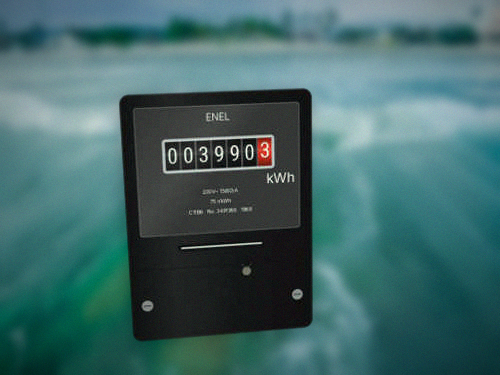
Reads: 3990.3kWh
